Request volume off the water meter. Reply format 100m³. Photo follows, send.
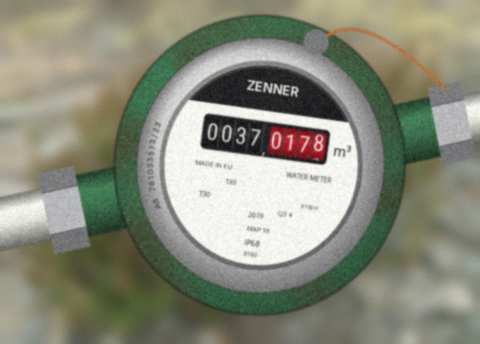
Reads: 37.0178m³
